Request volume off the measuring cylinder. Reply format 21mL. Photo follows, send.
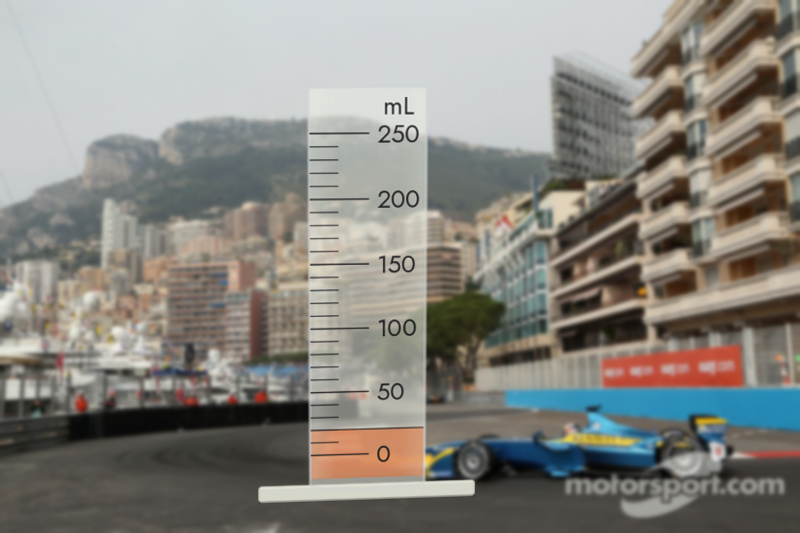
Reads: 20mL
